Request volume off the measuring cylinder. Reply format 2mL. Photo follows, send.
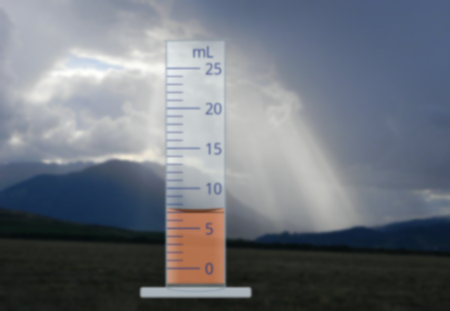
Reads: 7mL
